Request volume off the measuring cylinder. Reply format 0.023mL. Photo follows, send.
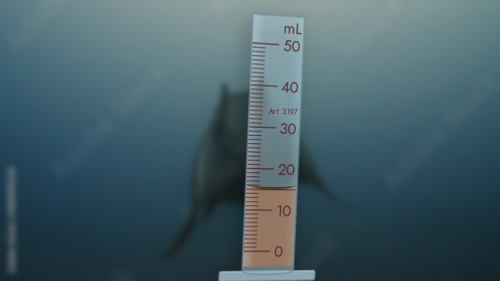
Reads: 15mL
